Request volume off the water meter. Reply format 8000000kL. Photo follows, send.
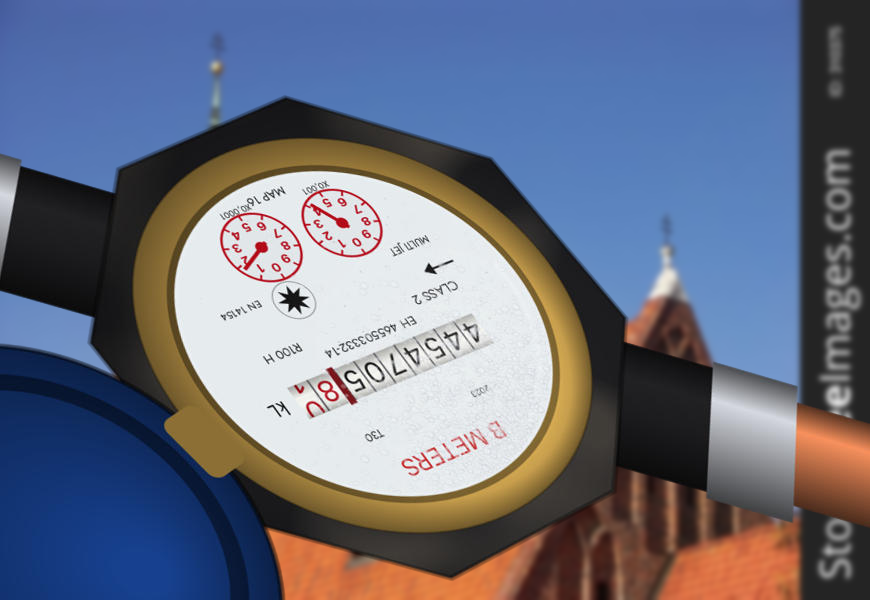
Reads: 4454705.8041kL
